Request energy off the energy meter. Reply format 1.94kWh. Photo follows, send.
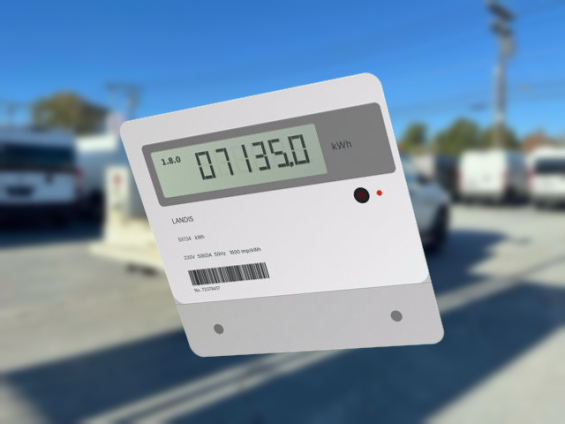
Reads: 7135.0kWh
